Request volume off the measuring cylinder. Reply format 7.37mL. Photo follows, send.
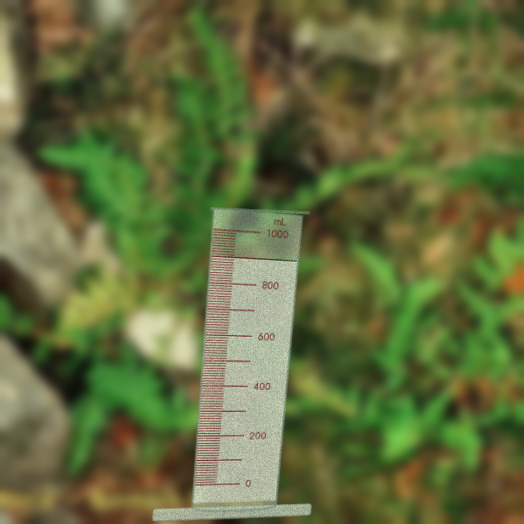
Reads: 900mL
